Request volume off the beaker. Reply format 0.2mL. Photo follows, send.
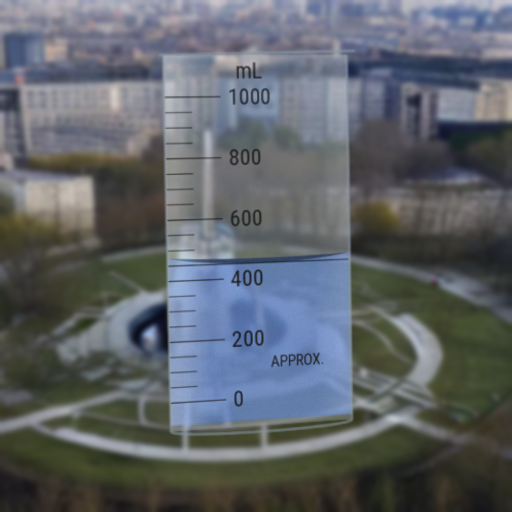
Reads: 450mL
